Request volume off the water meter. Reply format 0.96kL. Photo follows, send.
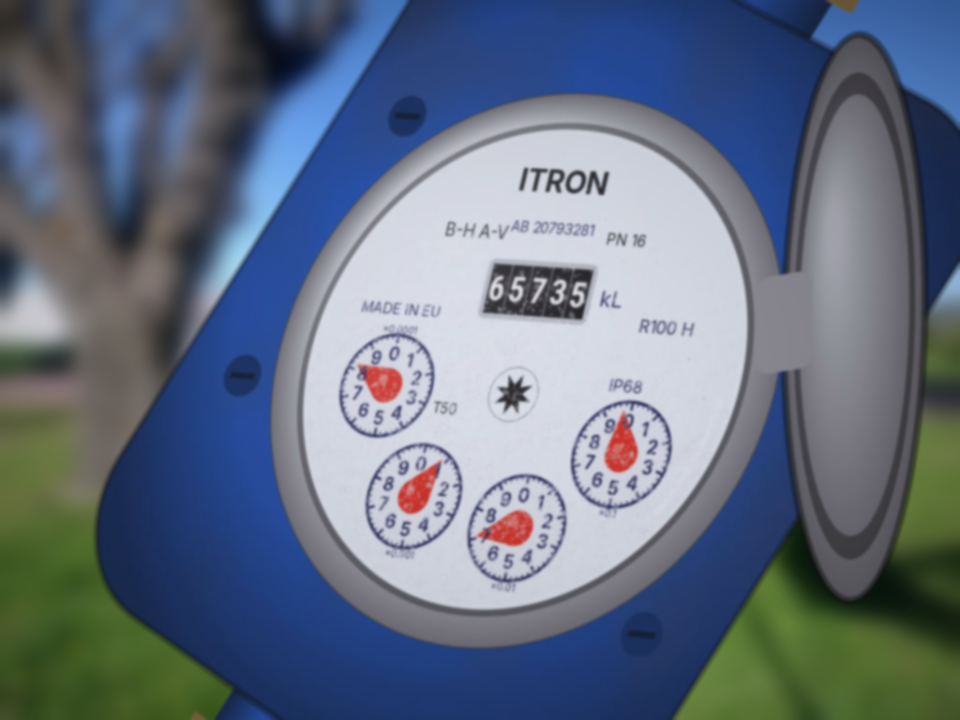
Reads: 65734.9708kL
